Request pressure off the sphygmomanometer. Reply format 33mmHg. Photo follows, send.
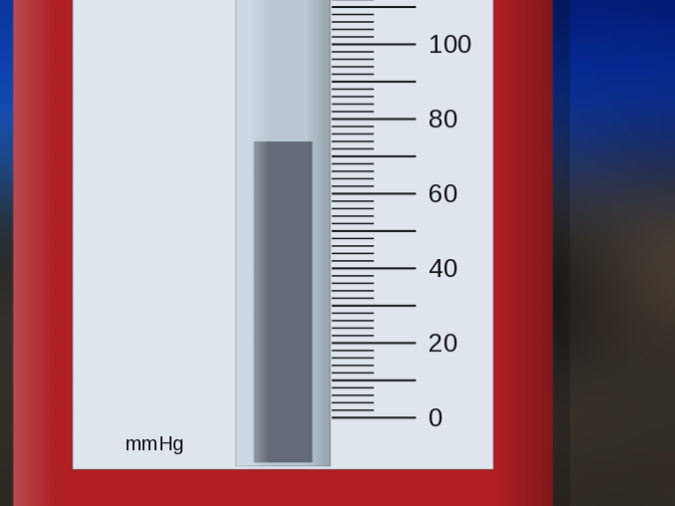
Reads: 74mmHg
